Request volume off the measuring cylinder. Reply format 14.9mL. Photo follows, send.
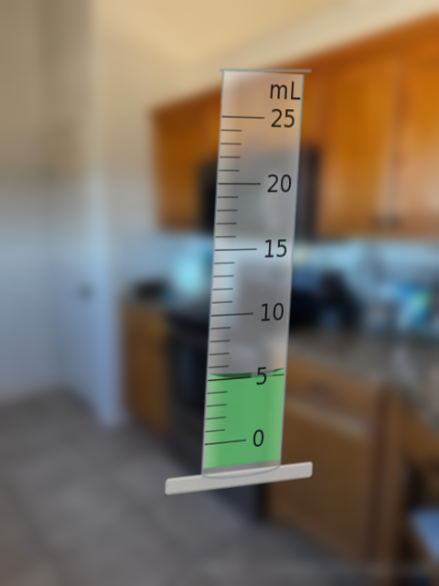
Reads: 5mL
